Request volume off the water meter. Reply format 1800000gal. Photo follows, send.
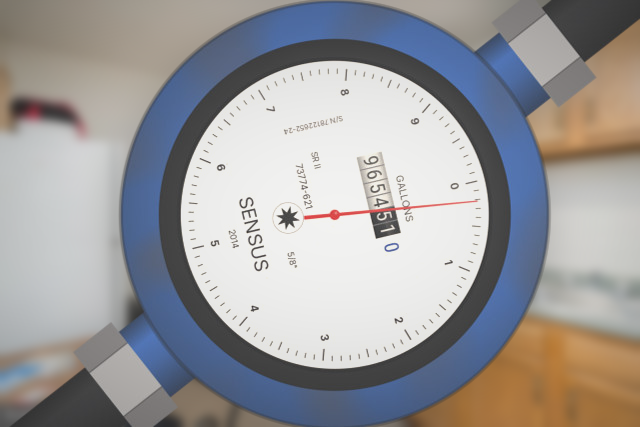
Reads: 9654510.2gal
